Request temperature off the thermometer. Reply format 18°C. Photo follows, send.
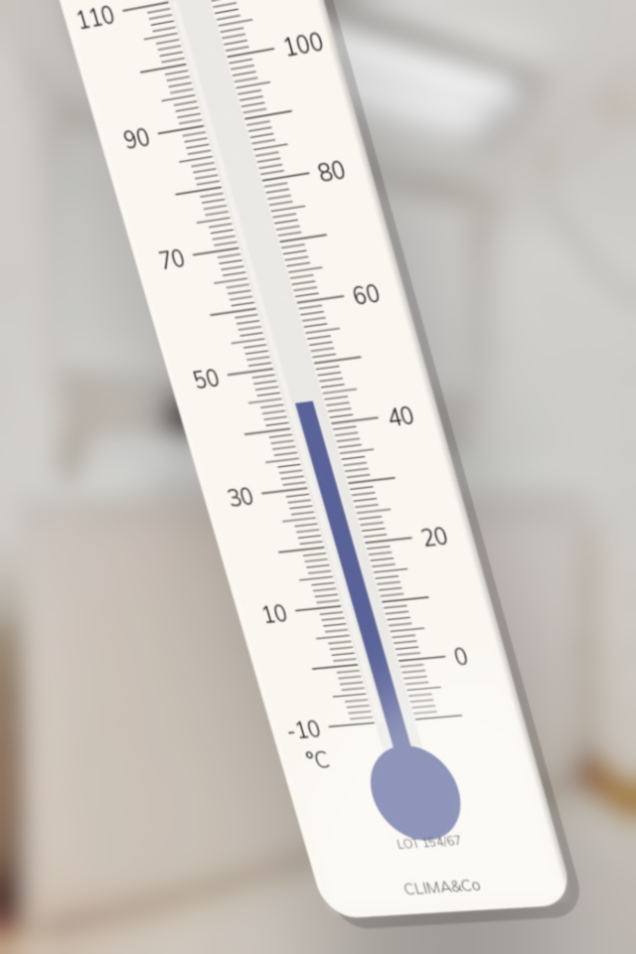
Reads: 44°C
